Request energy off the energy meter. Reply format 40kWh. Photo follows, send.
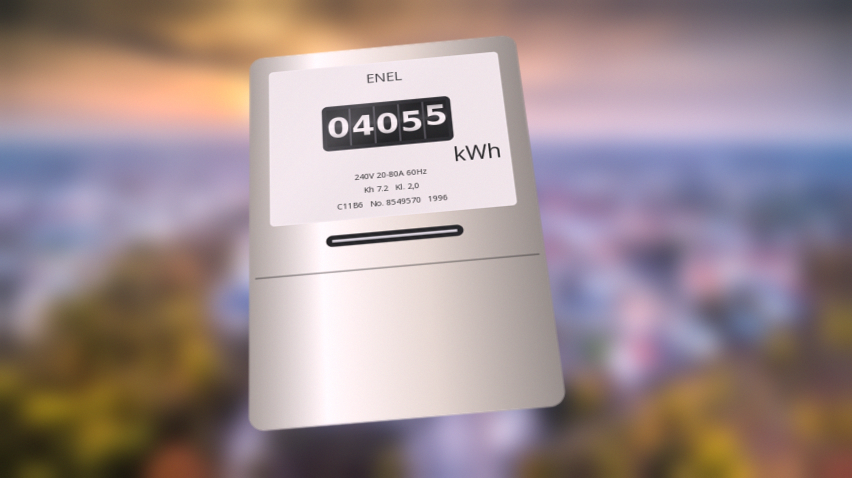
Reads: 4055kWh
